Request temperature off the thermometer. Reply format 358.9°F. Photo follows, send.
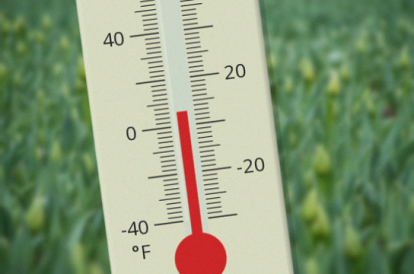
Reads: 6°F
